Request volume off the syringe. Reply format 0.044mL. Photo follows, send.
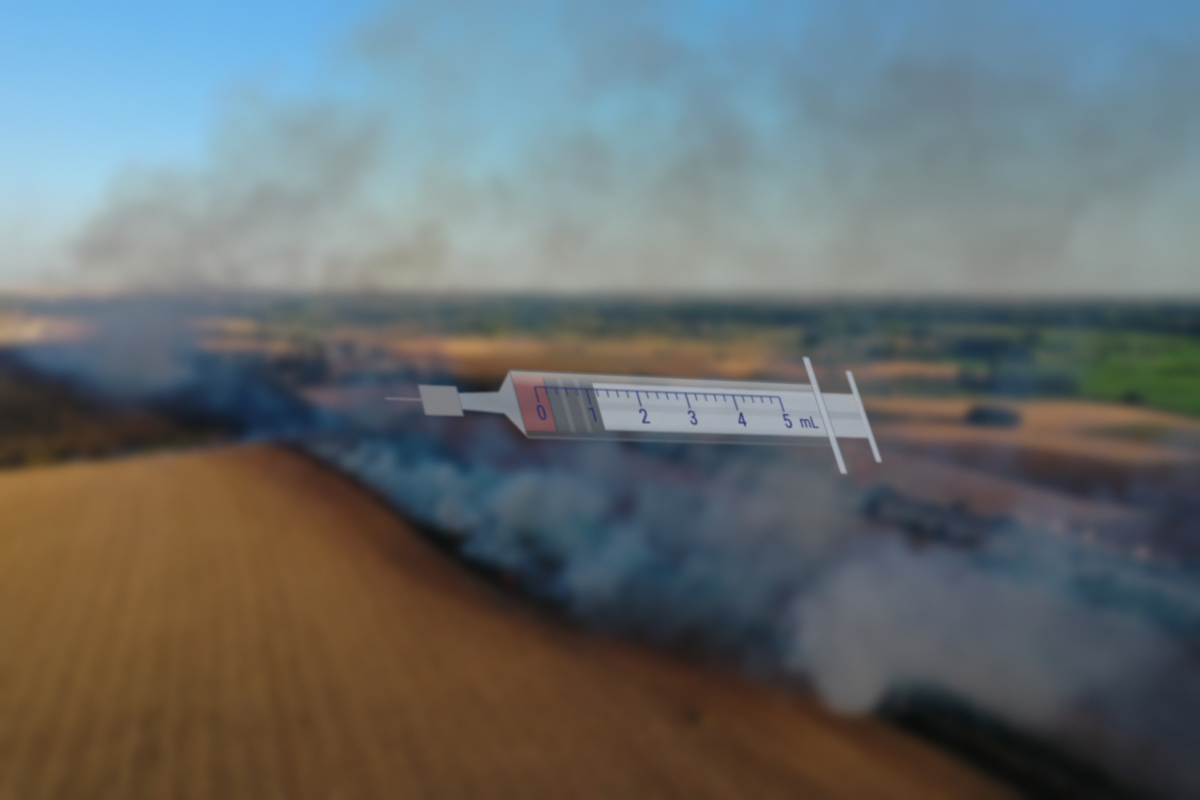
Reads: 0.2mL
